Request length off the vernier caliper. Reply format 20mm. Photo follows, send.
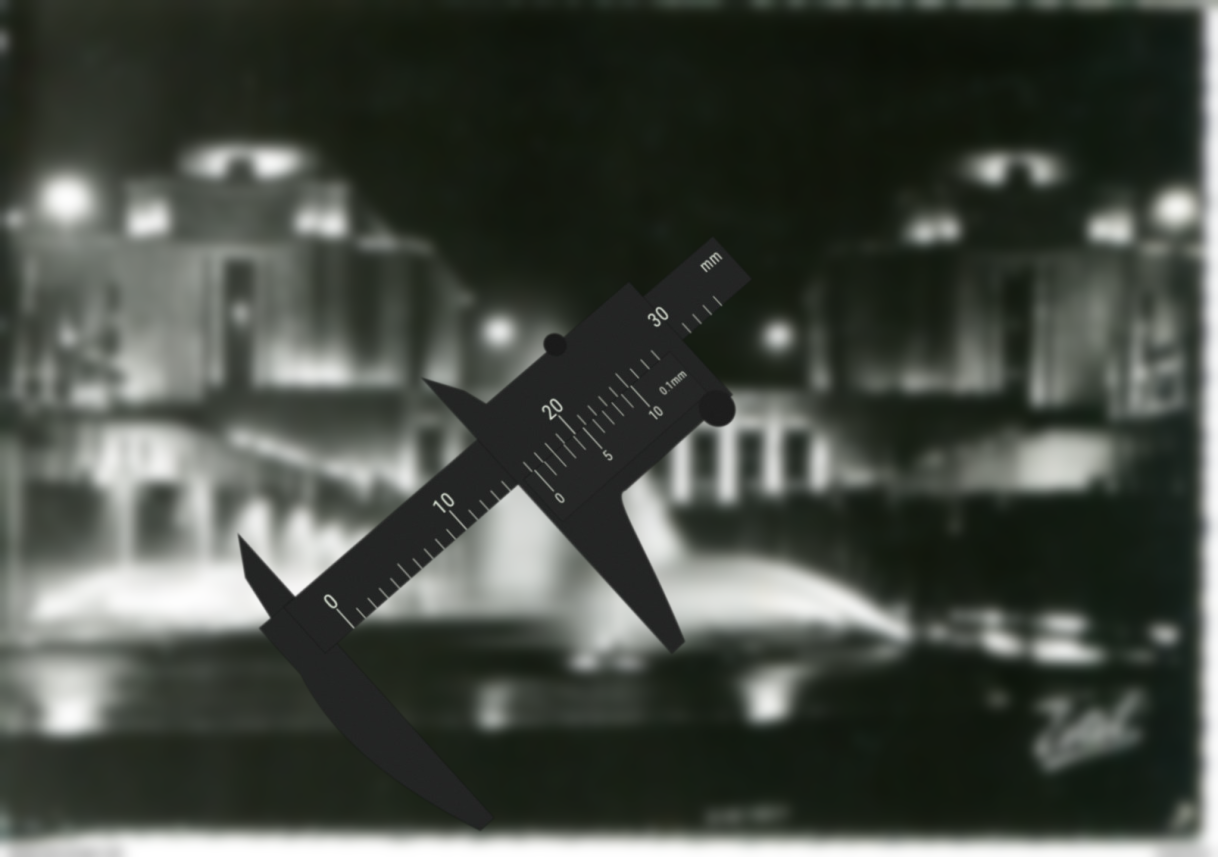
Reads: 16.2mm
